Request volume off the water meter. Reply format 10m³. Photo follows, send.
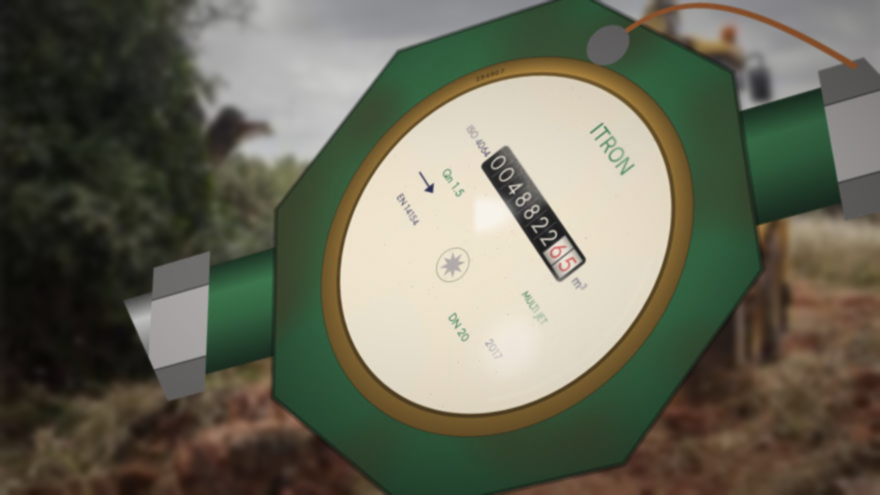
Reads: 48822.65m³
